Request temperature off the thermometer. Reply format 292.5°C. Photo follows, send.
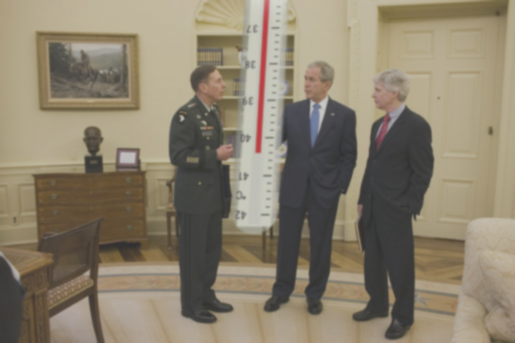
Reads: 40.4°C
